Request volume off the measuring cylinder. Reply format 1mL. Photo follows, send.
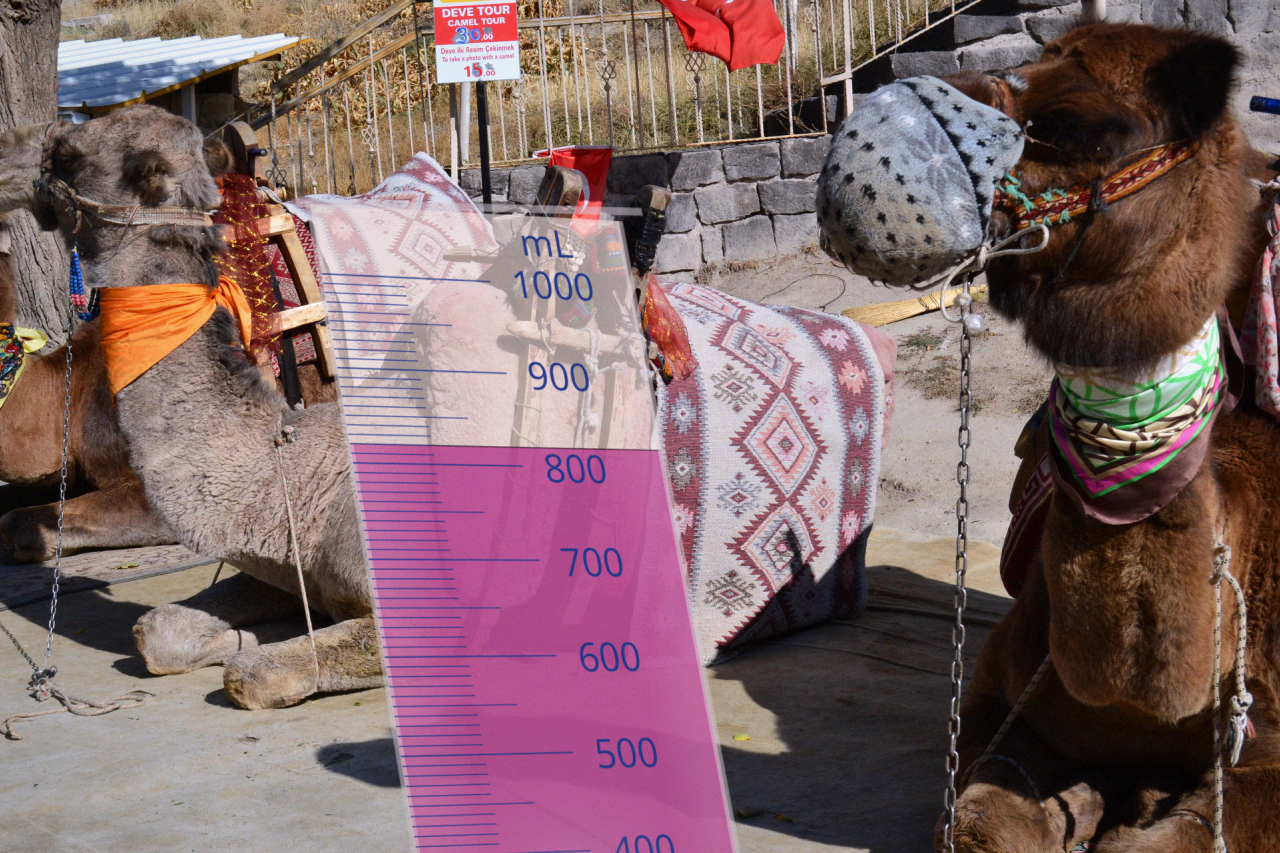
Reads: 820mL
